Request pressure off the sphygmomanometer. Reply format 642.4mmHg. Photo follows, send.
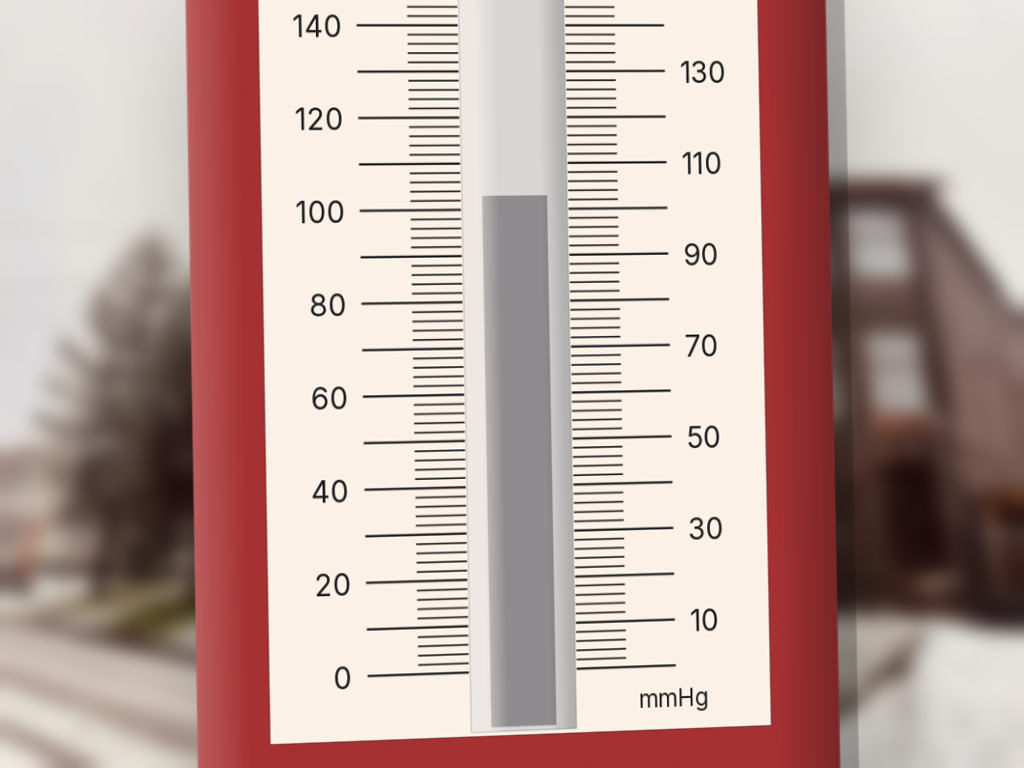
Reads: 103mmHg
